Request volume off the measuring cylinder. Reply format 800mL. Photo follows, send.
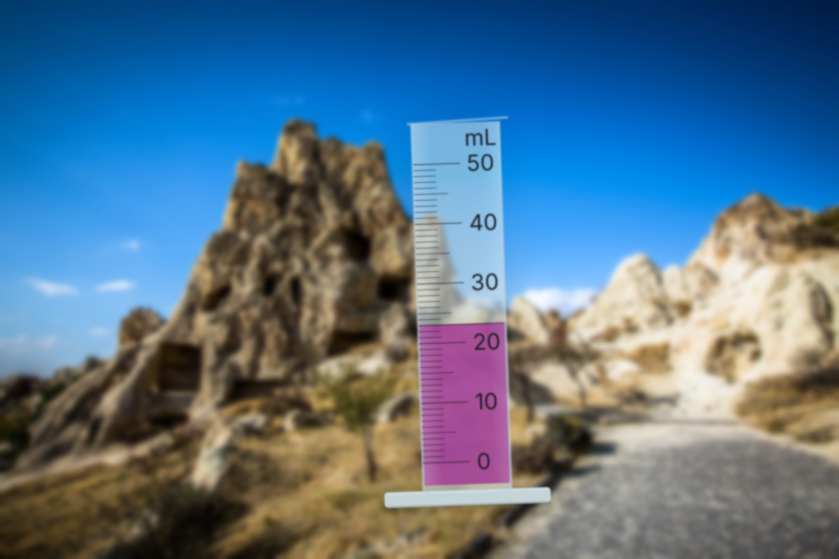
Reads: 23mL
